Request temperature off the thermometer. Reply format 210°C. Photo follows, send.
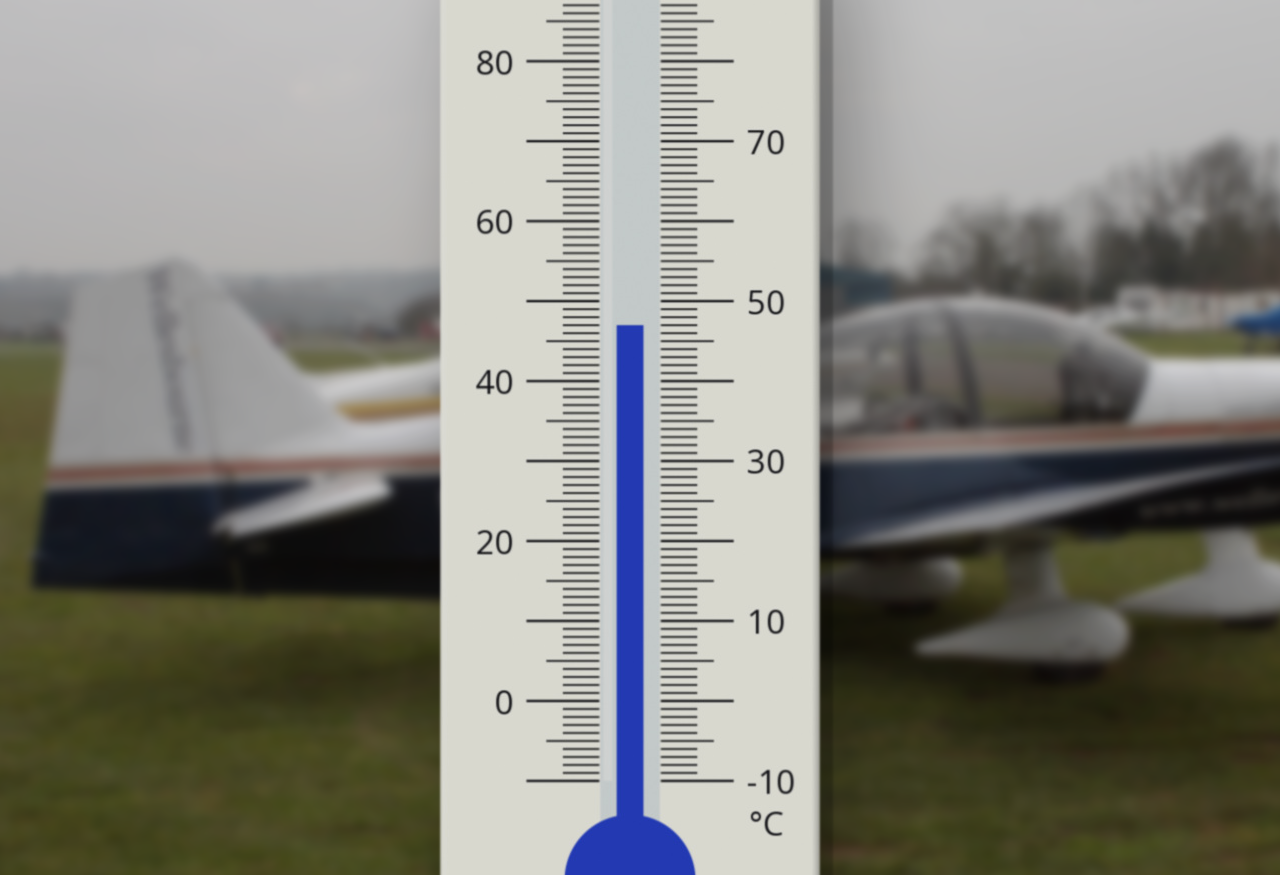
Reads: 47°C
